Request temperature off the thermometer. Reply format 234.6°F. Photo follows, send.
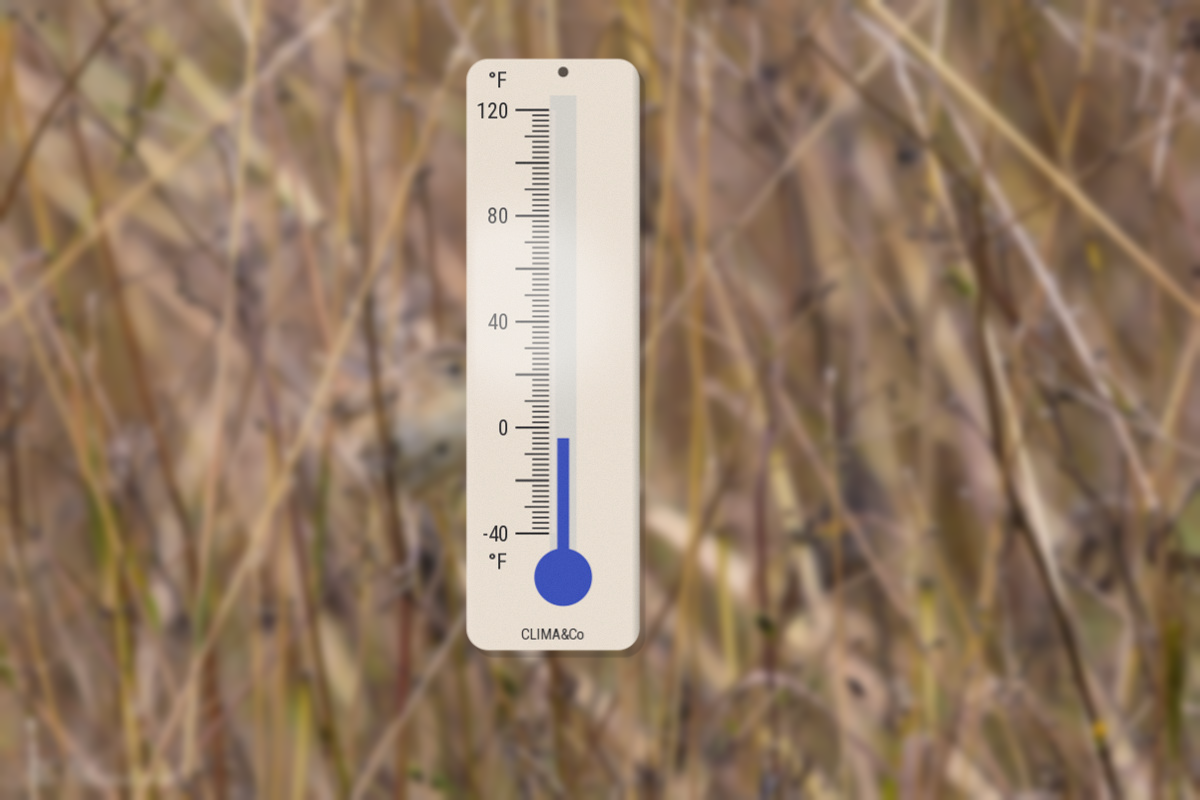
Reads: -4°F
